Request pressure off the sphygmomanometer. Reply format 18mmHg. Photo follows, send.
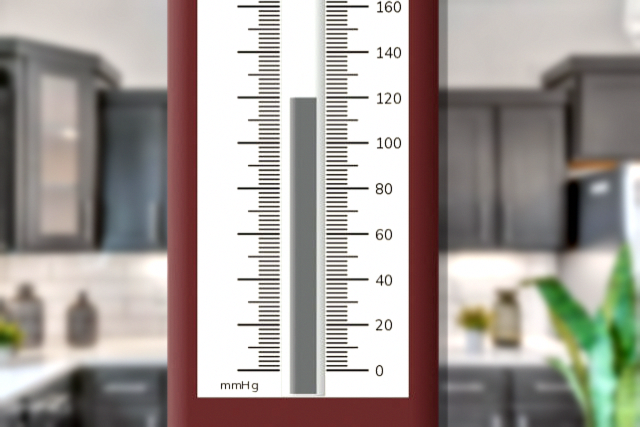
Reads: 120mmHg
